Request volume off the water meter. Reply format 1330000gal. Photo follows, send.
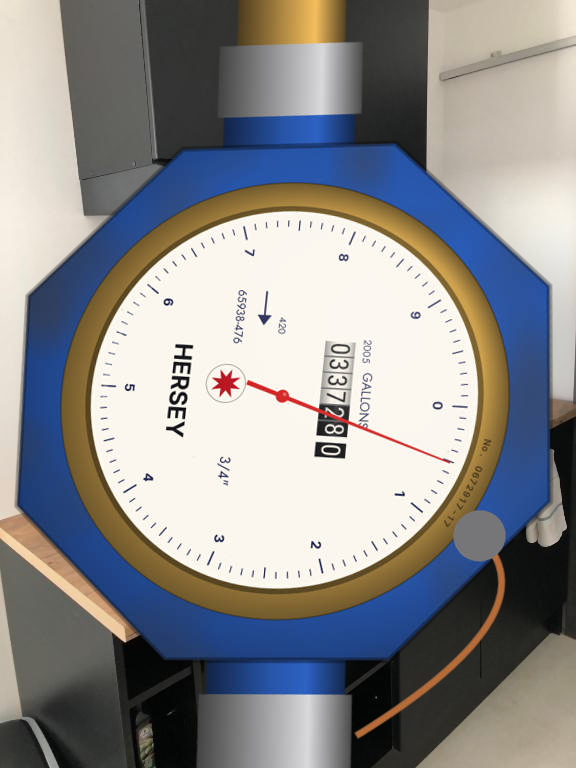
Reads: 337280.5gal
